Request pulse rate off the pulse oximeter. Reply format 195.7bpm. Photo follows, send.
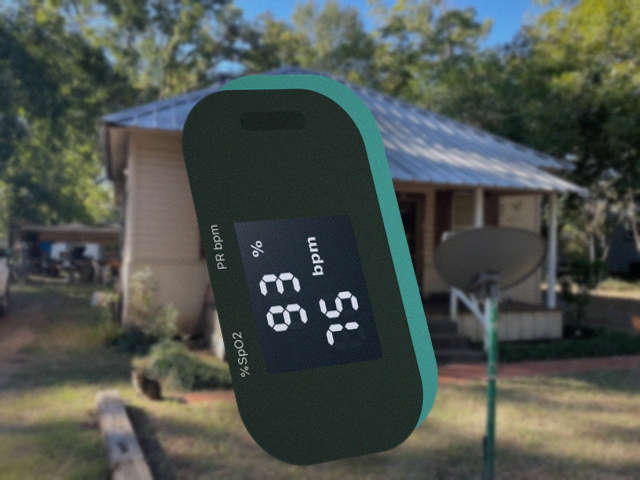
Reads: 75bpm
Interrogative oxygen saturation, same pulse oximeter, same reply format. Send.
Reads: 93%
